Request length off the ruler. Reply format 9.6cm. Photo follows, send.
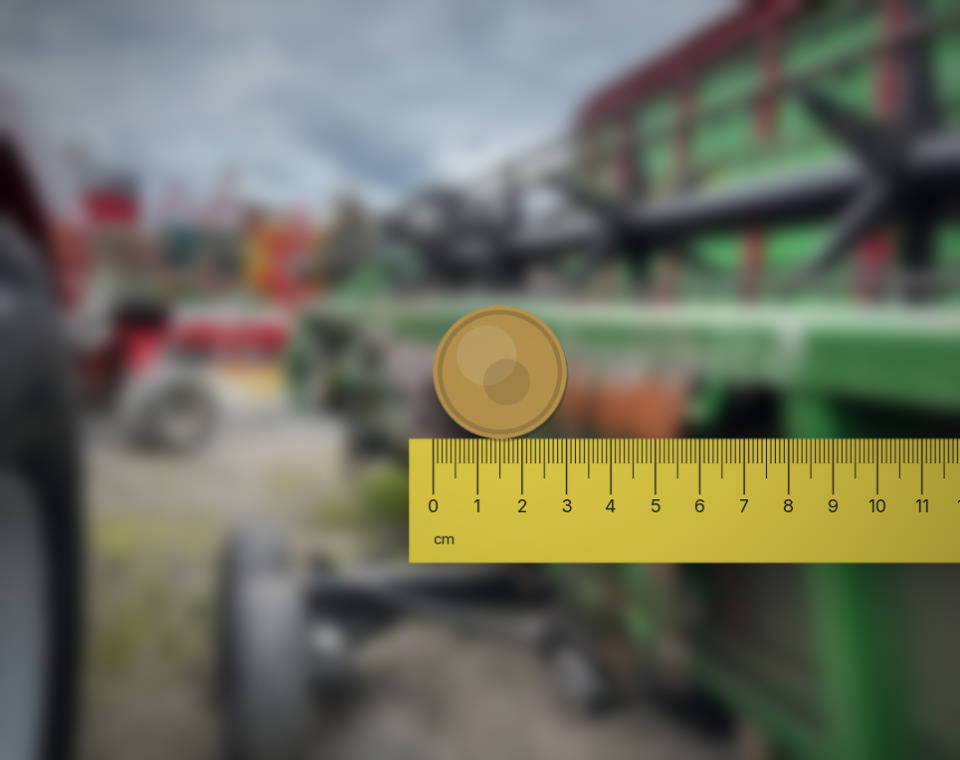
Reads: 3cm
